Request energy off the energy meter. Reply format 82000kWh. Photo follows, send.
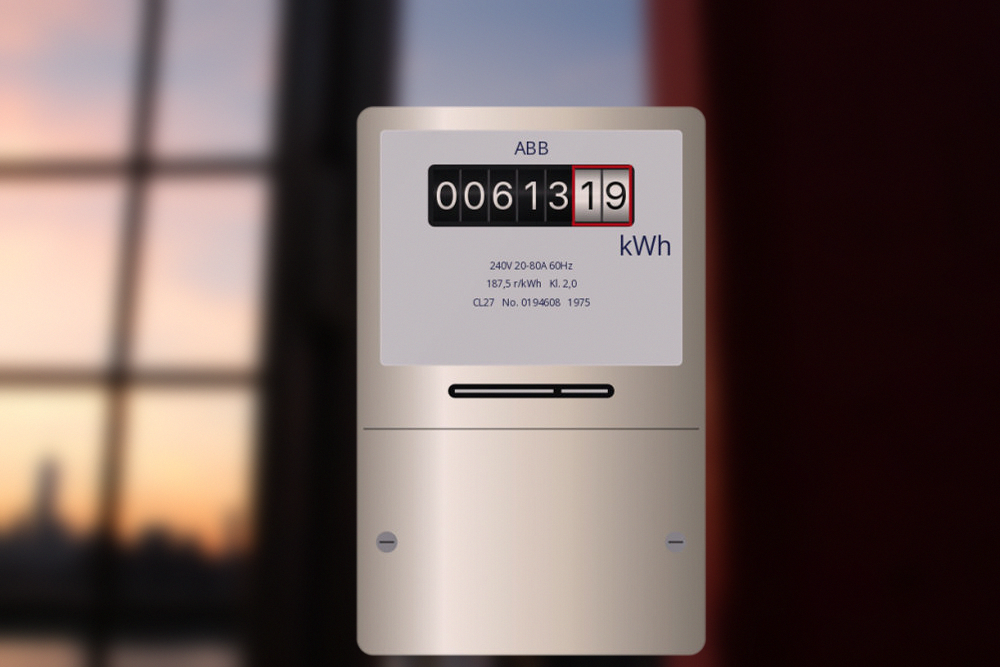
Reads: 613.19kWh
